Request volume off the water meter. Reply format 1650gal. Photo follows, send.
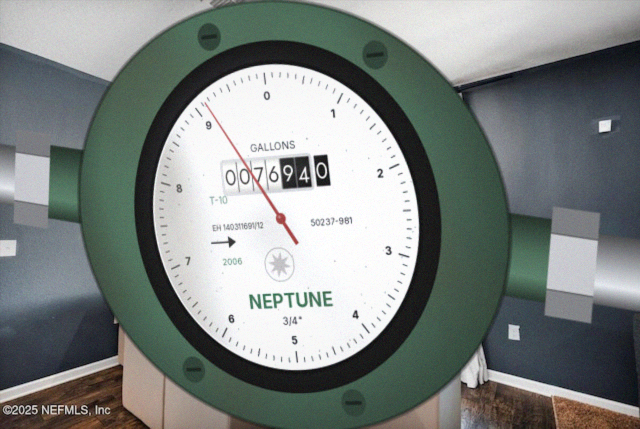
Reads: 76939.1gal
